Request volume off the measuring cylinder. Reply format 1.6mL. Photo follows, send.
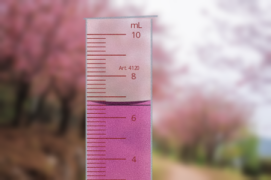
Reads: 6.6mL
